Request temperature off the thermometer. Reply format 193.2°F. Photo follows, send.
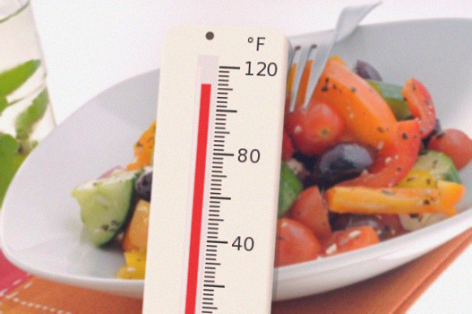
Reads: 112°F
